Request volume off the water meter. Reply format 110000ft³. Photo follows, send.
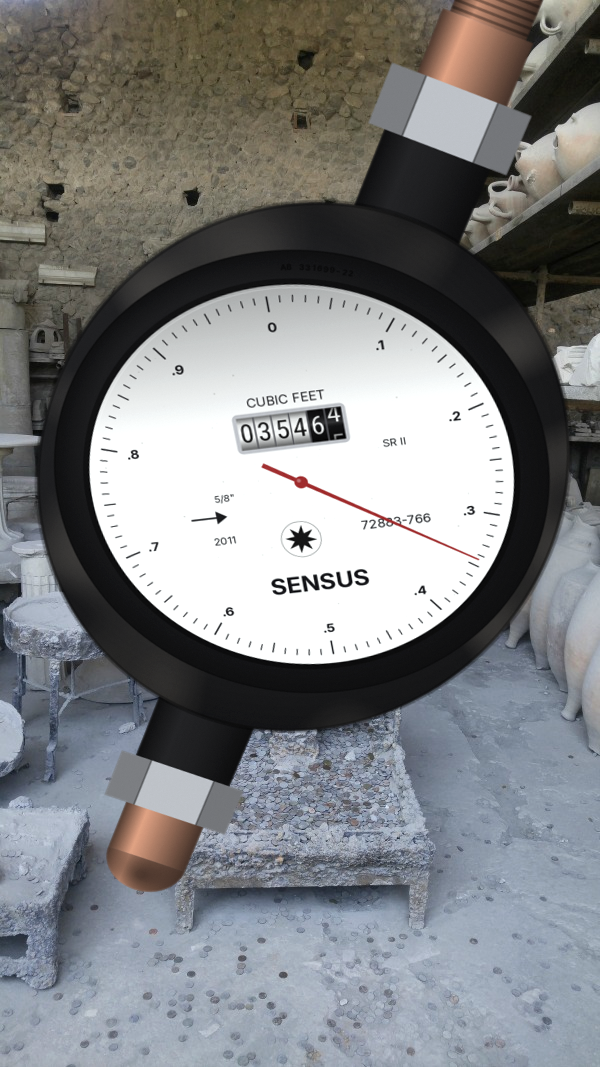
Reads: 35464.34ft³
